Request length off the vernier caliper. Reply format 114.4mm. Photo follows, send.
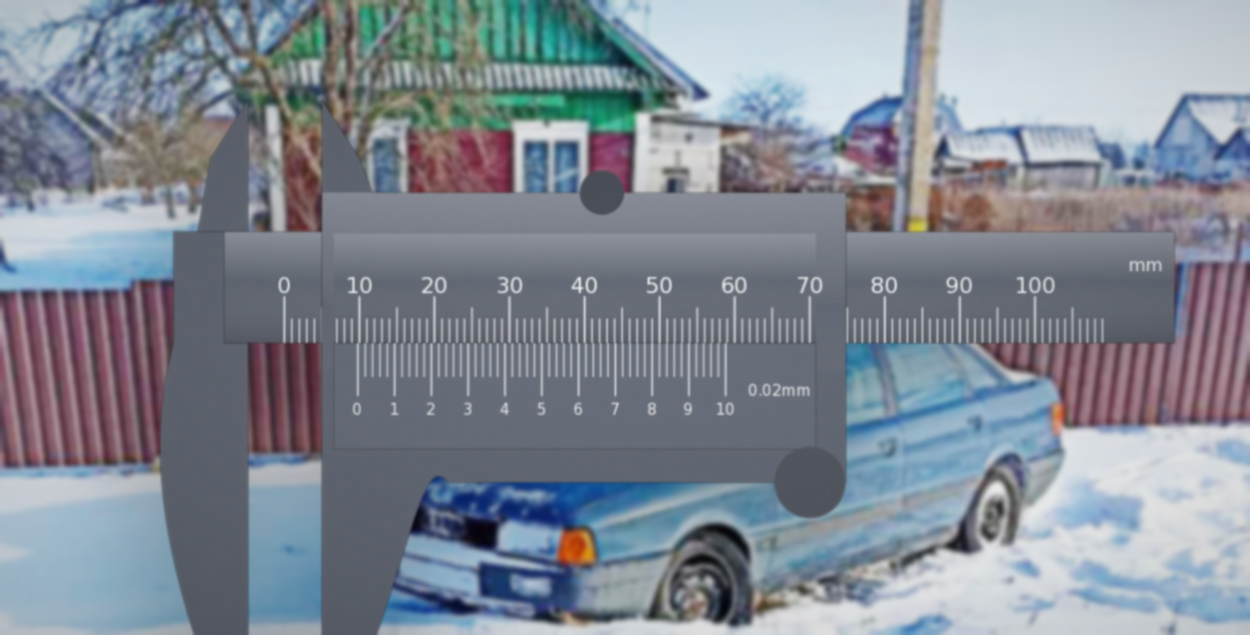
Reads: 9.8mm
